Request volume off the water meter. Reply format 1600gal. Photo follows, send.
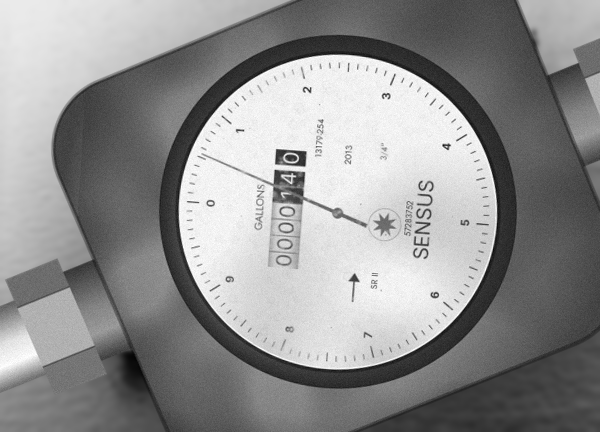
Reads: 140.5gal
